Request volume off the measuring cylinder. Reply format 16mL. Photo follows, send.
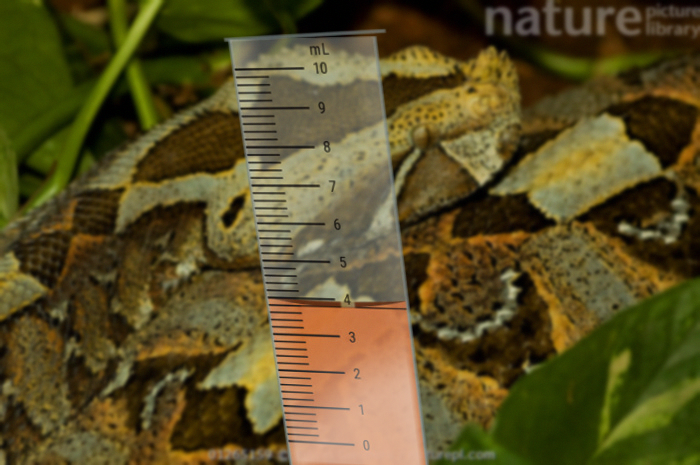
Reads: 3.8mL
